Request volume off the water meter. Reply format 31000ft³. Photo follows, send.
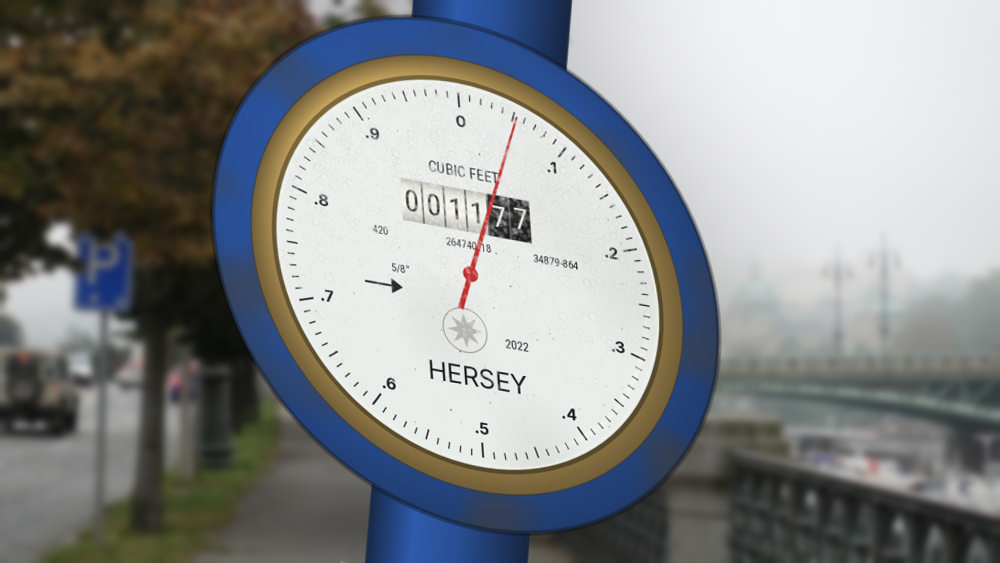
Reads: 1177.05ft³
